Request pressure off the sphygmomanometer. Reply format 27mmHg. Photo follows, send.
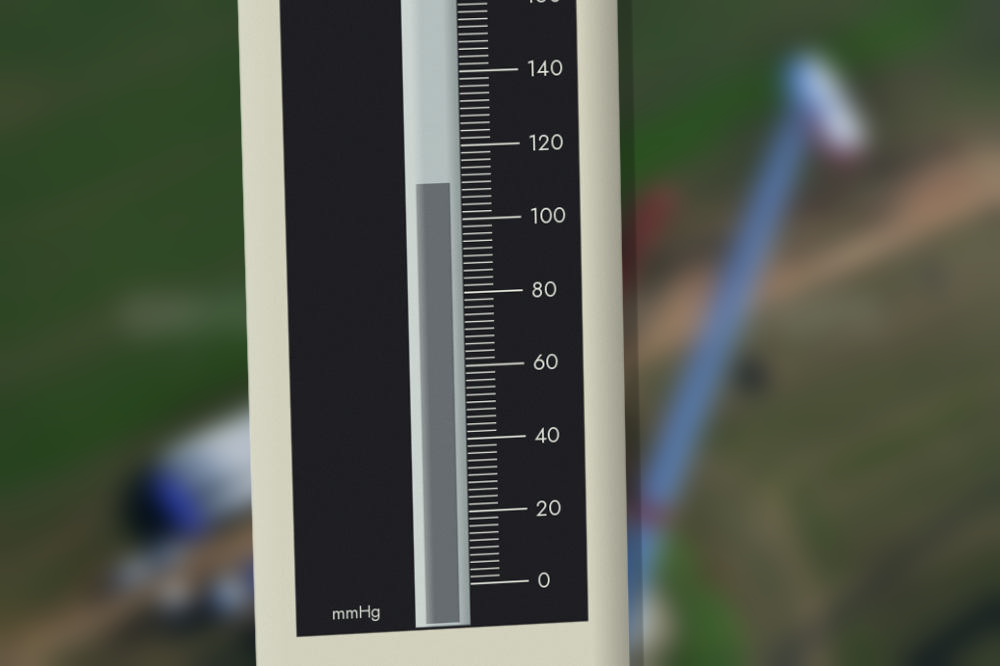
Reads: 110mmHg
